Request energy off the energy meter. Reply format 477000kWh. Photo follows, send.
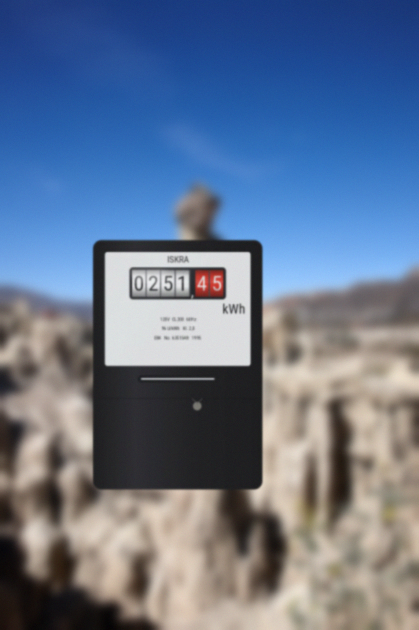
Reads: 251.45kWh
